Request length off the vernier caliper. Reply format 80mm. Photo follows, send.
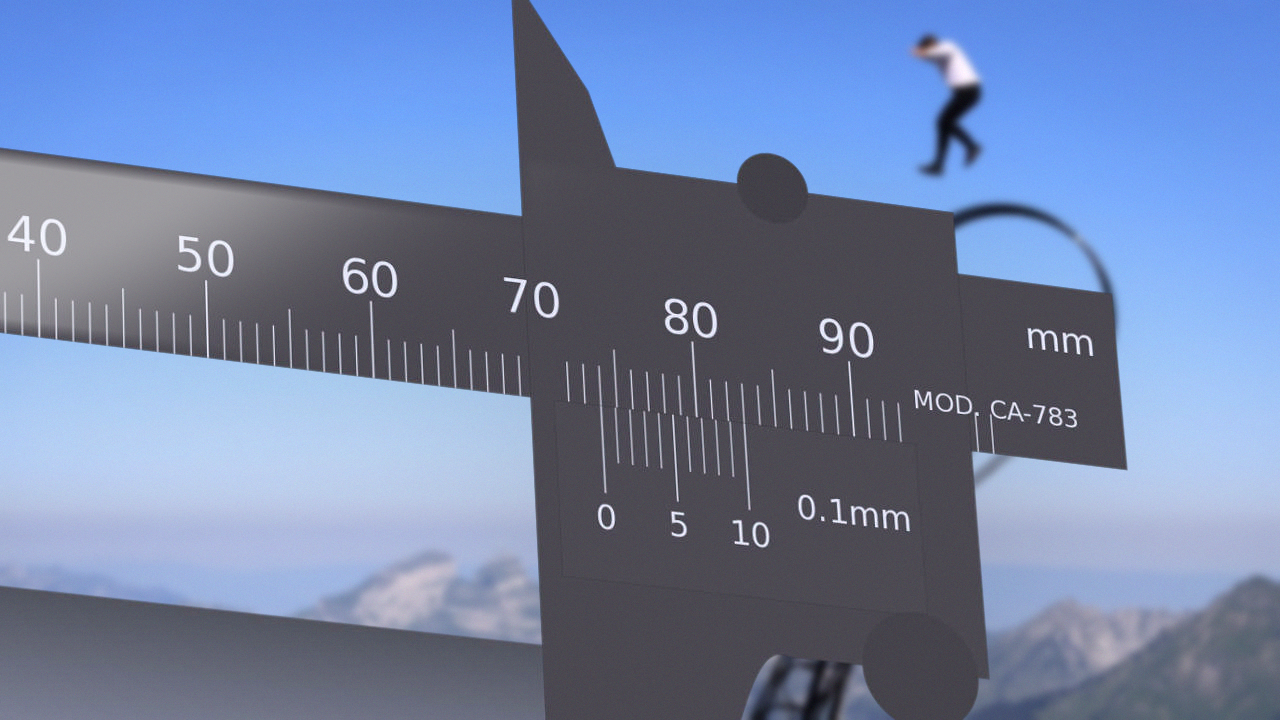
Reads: 74.0mm
